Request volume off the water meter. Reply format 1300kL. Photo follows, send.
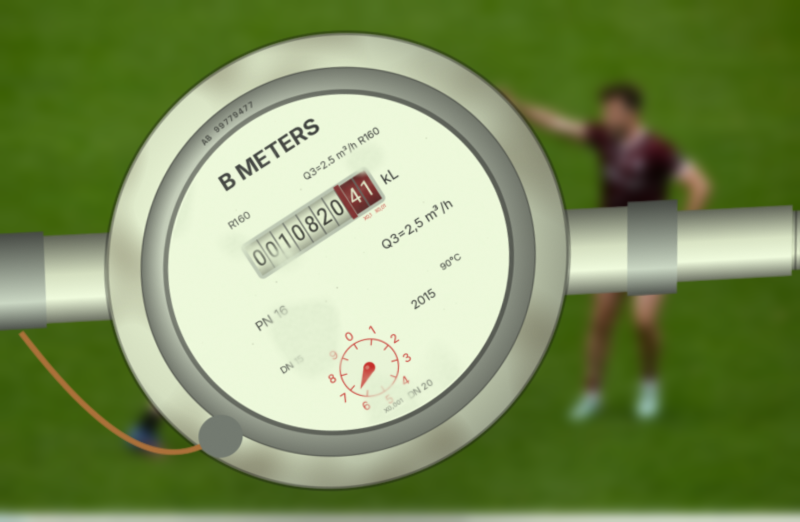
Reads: 10820.416kL
